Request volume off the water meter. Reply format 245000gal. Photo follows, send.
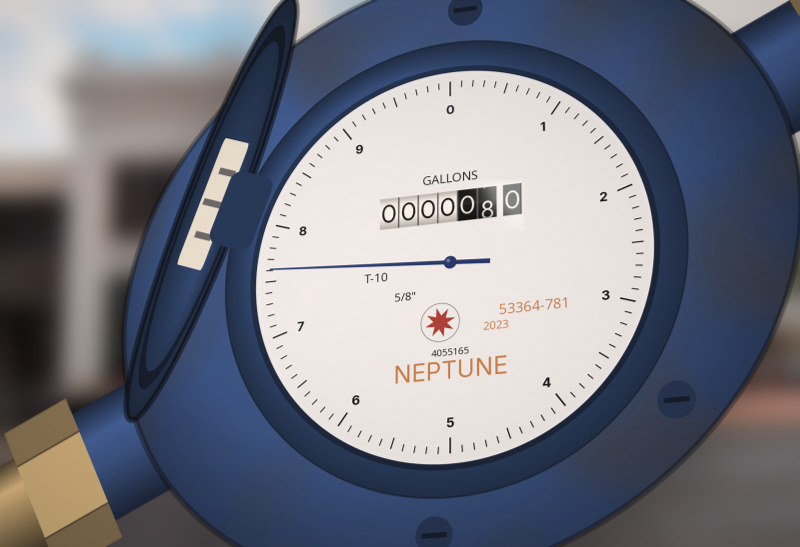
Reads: 77.6gal
